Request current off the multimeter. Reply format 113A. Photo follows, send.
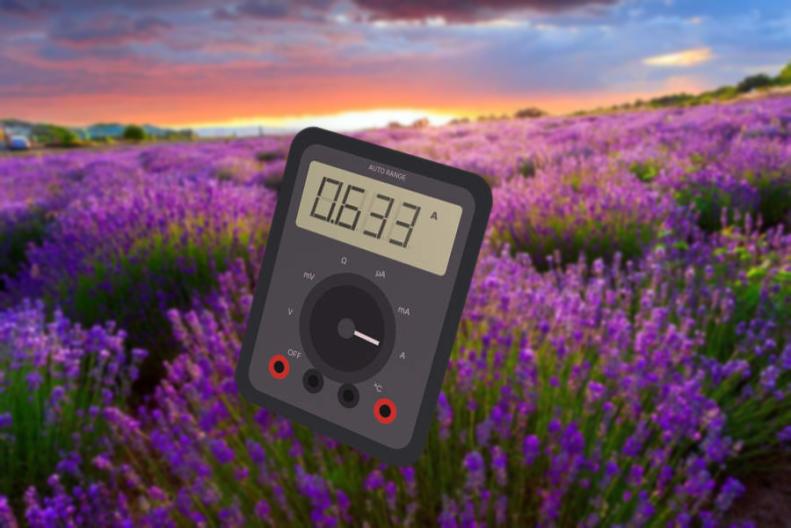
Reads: 0.633A
